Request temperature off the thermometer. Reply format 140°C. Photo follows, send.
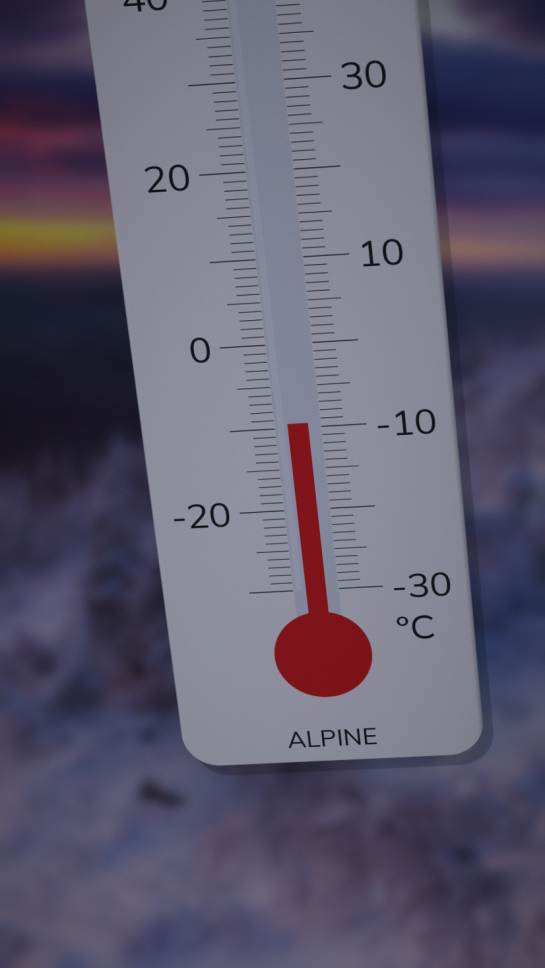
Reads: -9.5°C
